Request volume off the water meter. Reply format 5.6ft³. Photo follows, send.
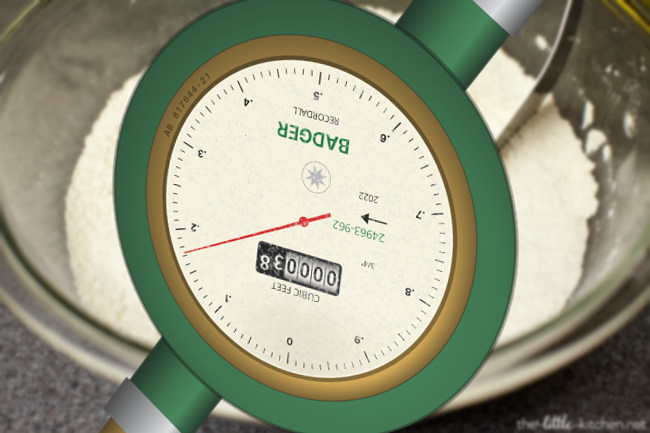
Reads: 38.17ft³
